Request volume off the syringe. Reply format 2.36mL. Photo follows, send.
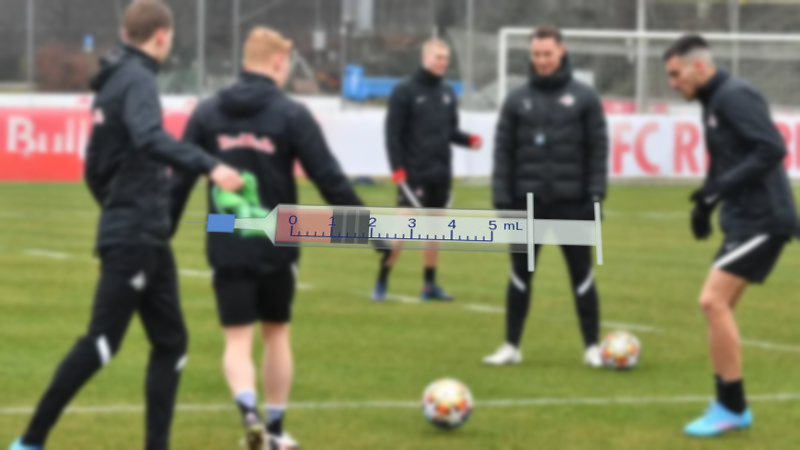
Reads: 1mL
